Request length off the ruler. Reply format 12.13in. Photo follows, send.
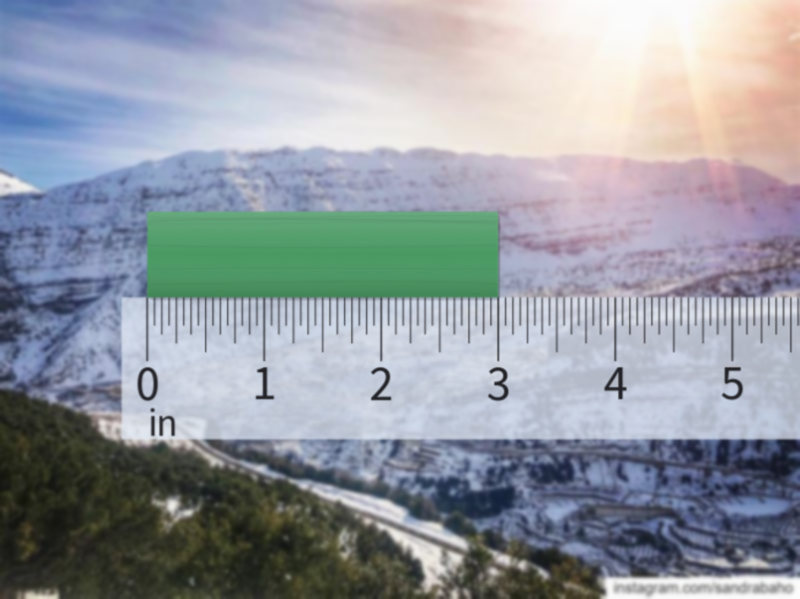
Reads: 3in
